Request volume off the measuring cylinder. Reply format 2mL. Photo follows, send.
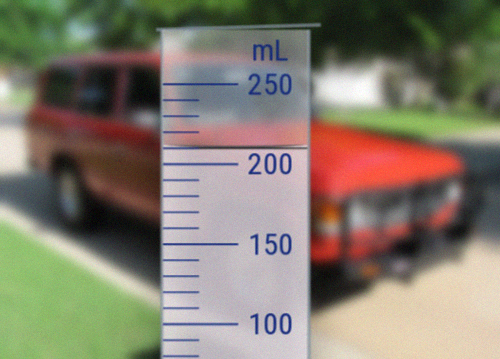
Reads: 210mL
